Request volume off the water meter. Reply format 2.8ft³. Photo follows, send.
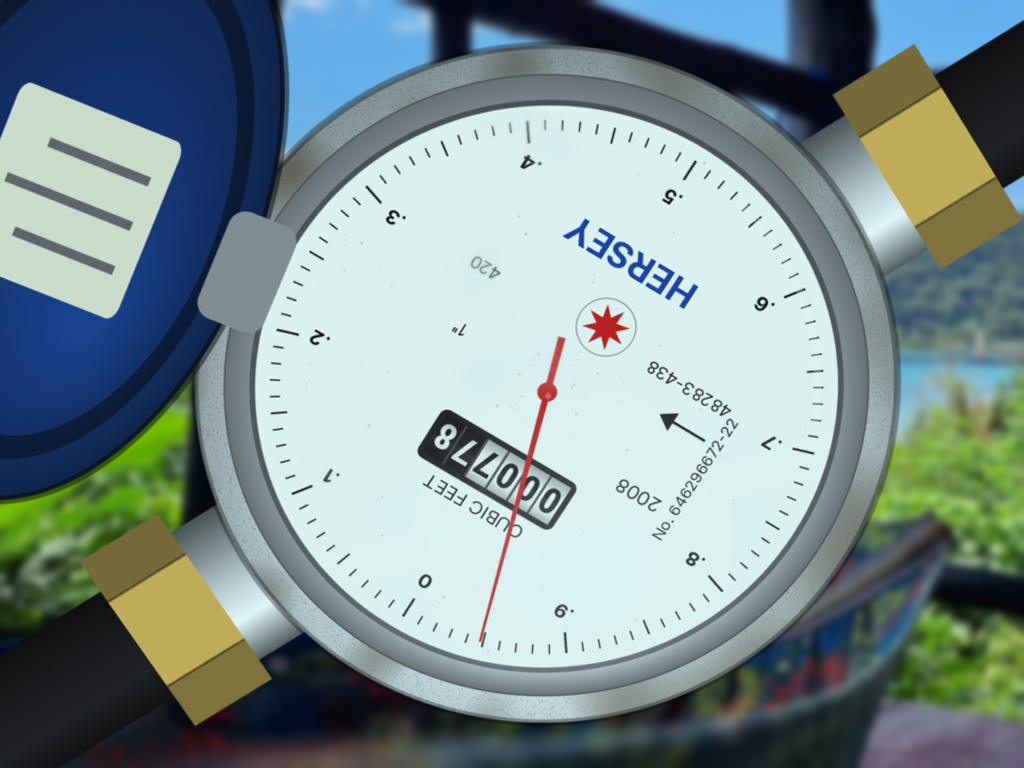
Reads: 777.95ft³
